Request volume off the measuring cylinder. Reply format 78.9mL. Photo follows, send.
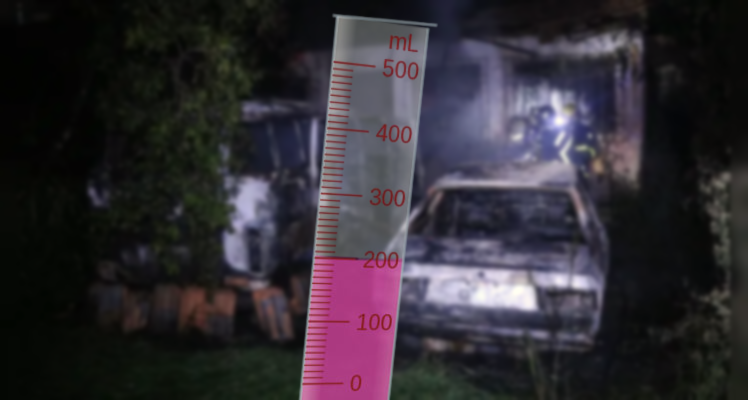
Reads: 200mL
